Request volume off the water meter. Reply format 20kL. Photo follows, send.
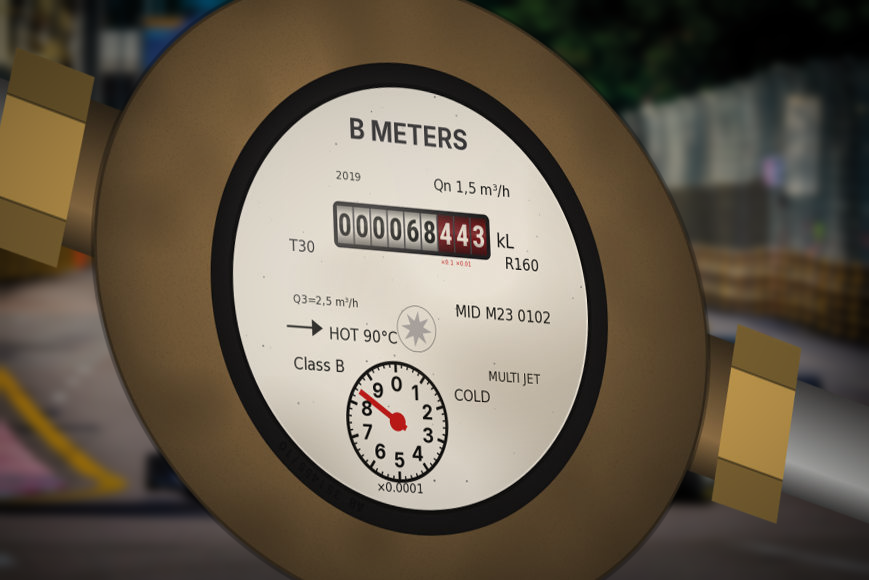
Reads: 68.4438kL
